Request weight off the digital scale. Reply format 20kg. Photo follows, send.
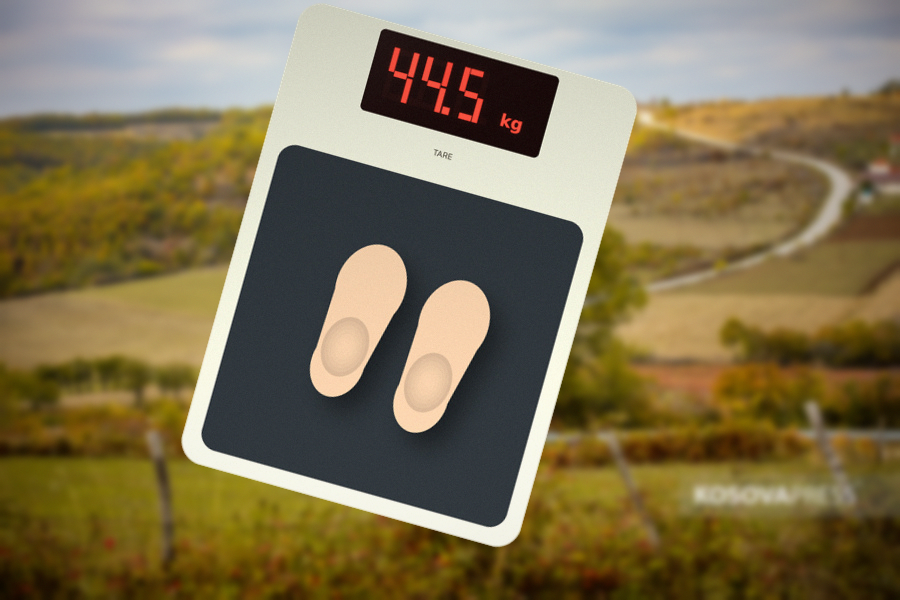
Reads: 44.5kg
